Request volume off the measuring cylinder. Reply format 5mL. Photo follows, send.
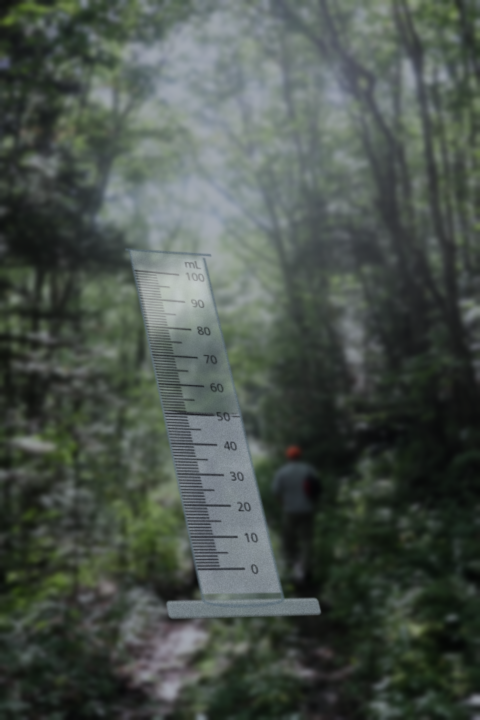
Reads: 50mL
